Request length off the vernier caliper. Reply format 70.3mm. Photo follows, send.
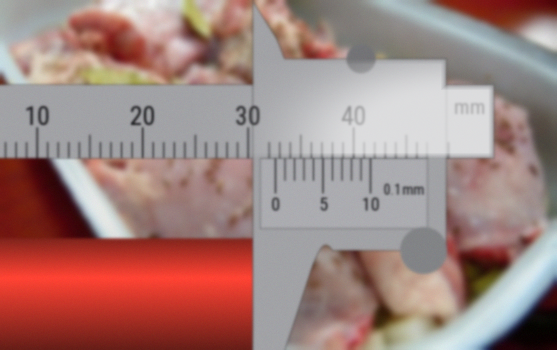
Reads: 32.6mm
